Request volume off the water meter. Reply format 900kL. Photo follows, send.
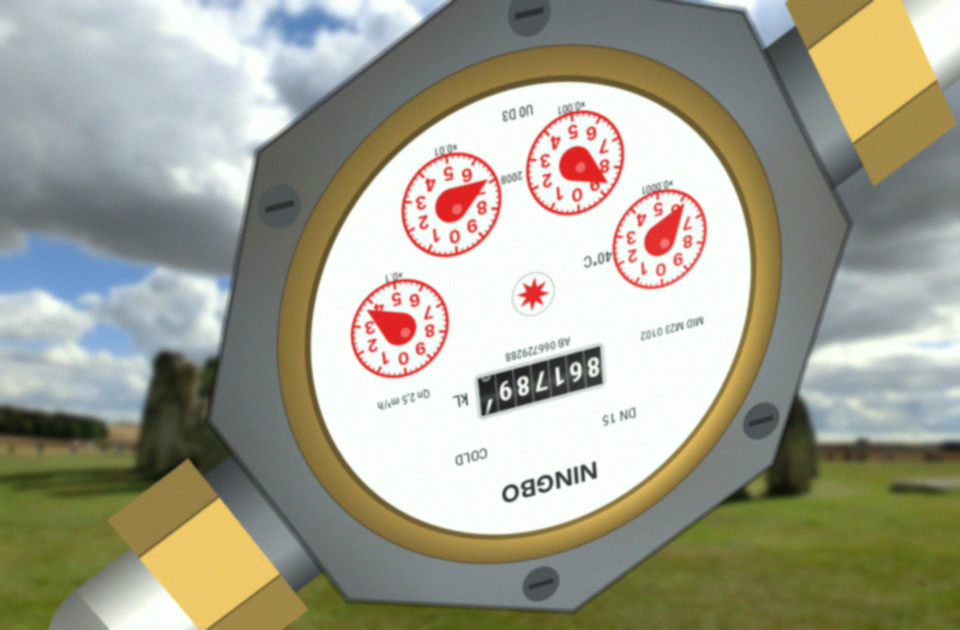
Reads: 8617897.3686kL
